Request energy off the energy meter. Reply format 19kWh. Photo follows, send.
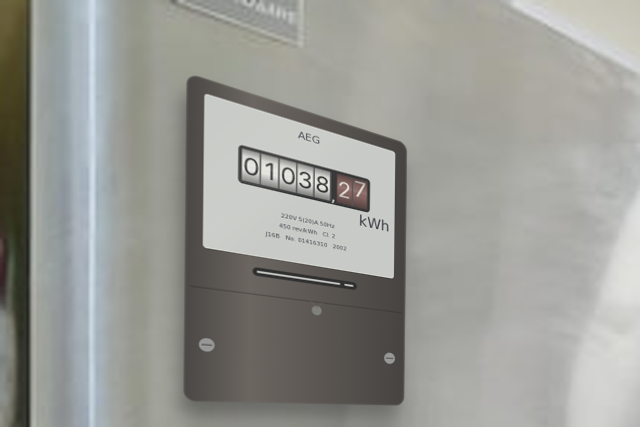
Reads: 1038.27kWh
